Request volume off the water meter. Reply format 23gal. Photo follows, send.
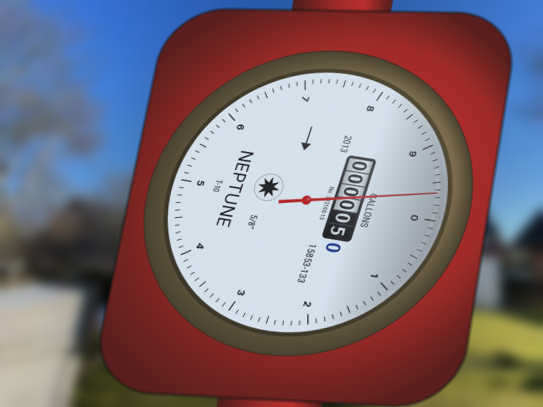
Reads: 49.6gal
